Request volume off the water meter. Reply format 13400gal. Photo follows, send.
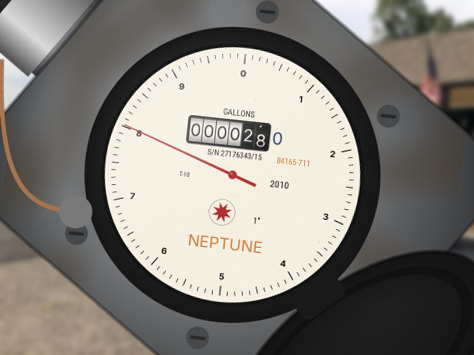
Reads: 278.0gal
